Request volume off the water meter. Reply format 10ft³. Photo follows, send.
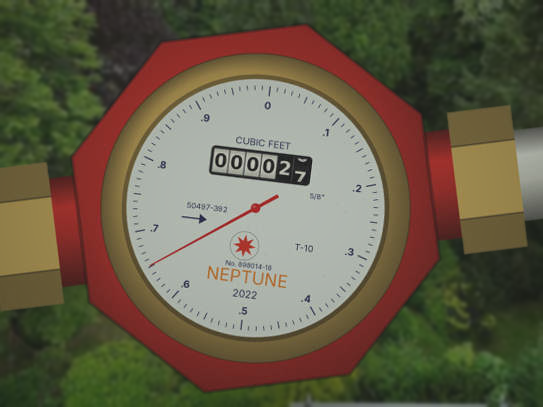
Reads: 26.65ft³
